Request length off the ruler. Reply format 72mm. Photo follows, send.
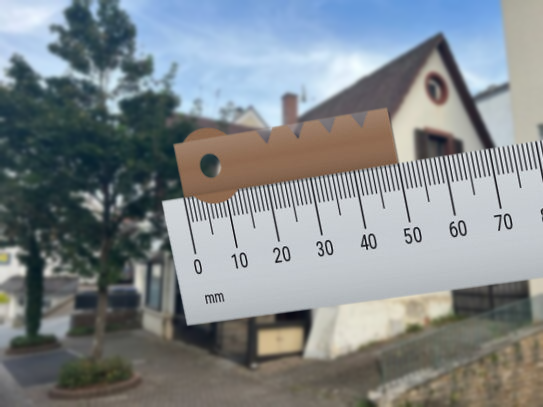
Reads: 50mm
